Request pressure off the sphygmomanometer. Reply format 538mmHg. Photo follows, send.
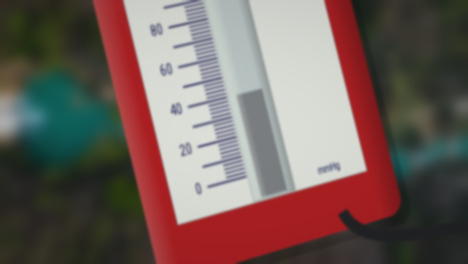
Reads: 40mmHg
